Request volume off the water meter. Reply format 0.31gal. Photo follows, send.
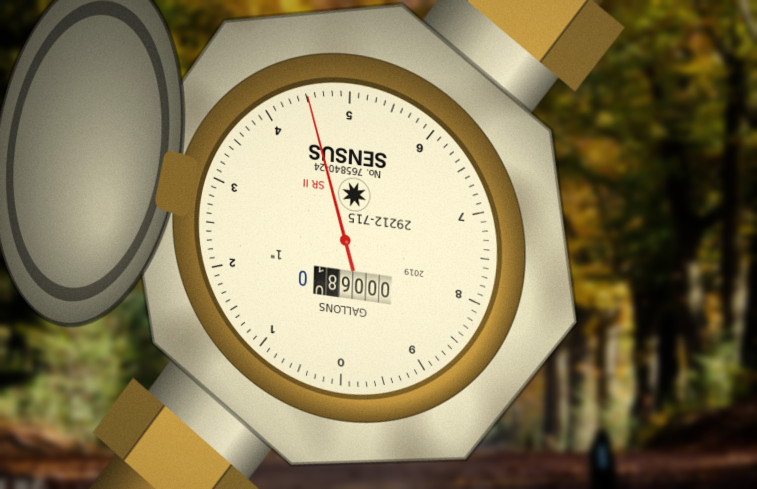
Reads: 6804.5gal
